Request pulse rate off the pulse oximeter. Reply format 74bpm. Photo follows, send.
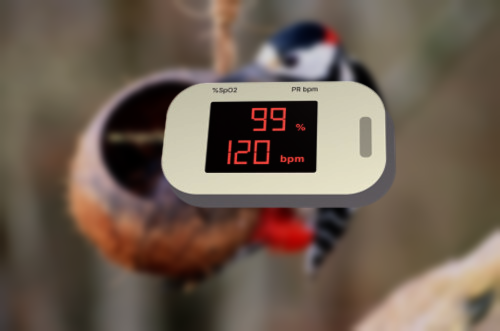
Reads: 120bpm
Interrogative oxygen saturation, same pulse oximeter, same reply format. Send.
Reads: 99%
